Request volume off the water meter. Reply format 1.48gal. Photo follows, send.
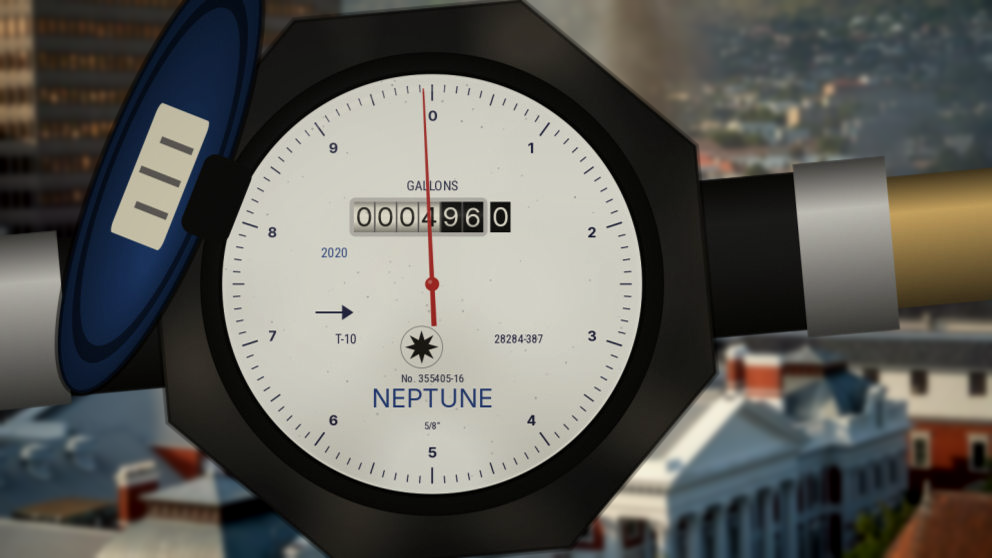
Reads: 4959.9gal
